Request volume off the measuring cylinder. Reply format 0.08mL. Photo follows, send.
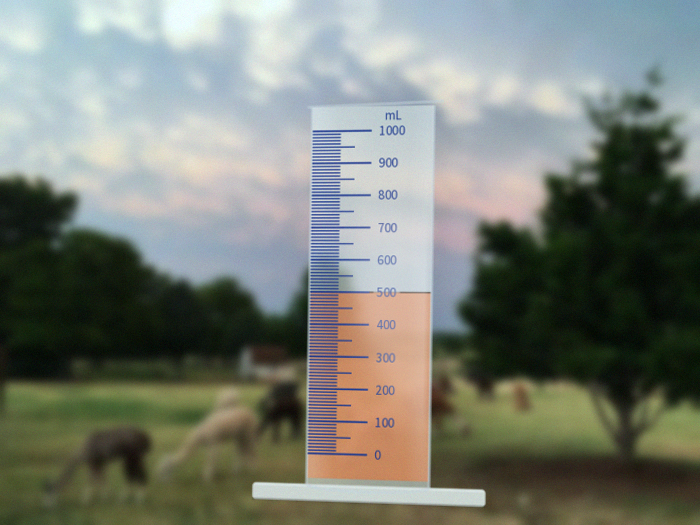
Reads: 500mL
